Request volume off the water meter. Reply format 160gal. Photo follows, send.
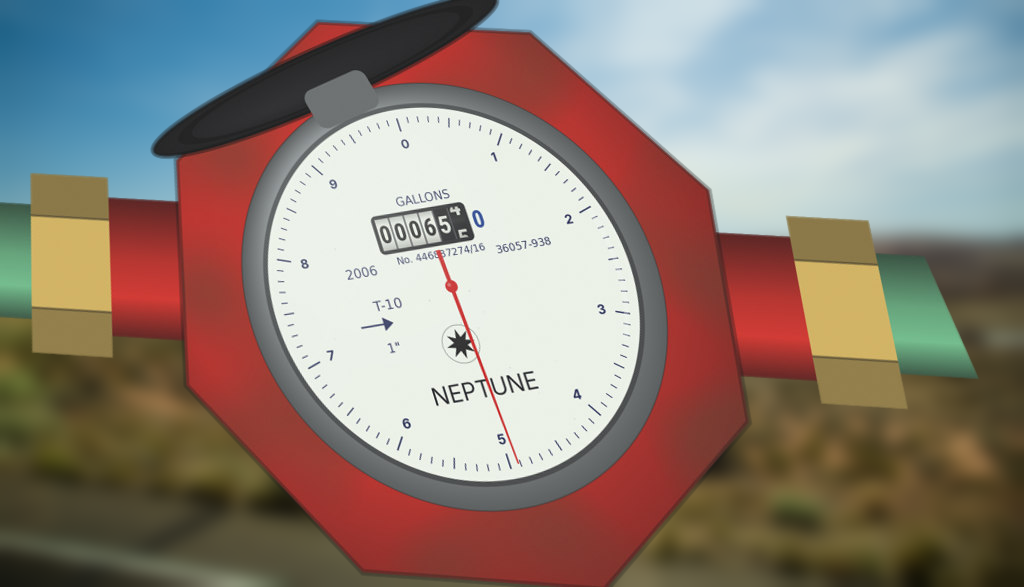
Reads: 6544.9gal
